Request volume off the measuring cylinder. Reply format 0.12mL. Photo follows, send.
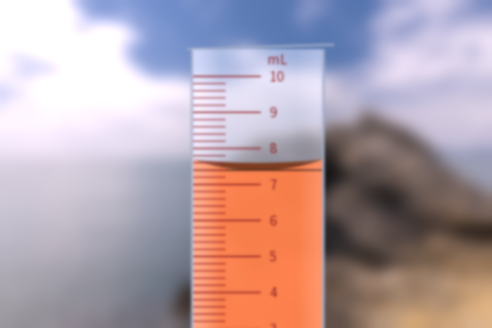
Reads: 7.4mL
